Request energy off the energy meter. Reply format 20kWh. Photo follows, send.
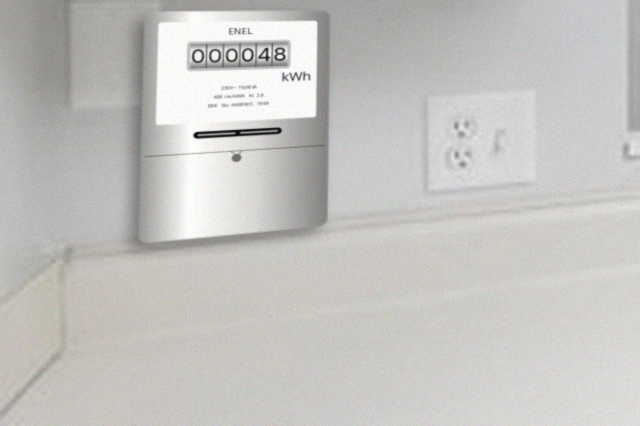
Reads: 48kWh
